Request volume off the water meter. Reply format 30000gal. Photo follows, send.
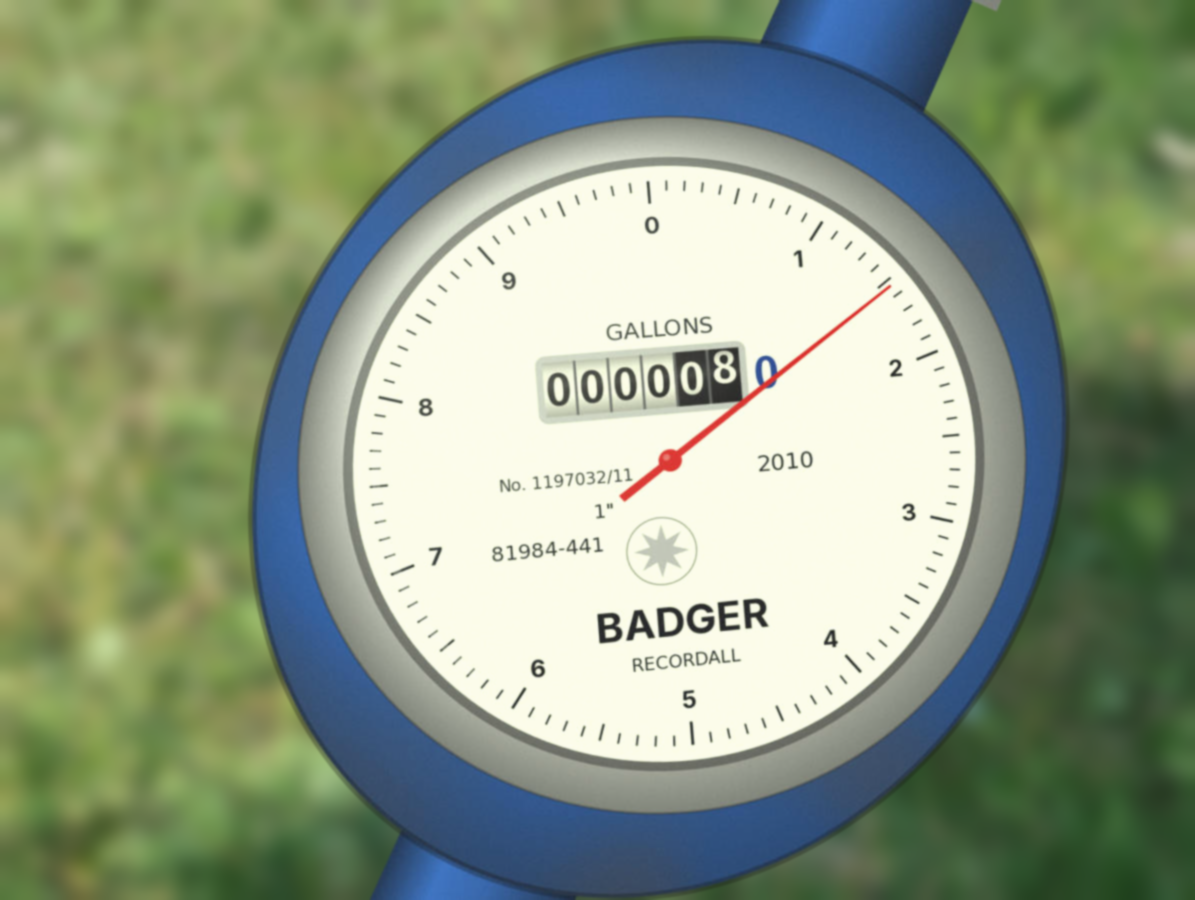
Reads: 81.5gal
